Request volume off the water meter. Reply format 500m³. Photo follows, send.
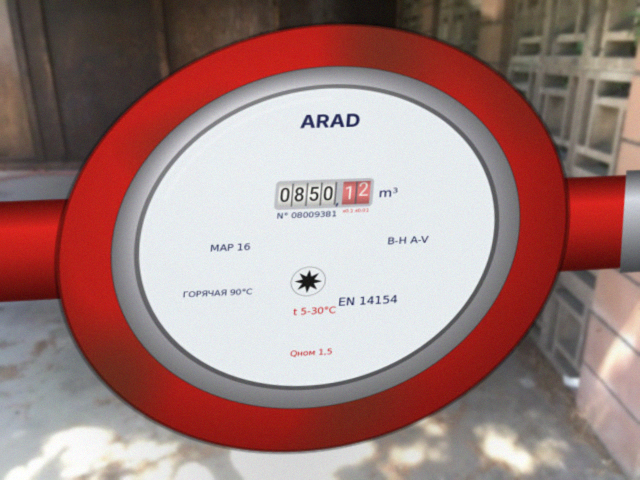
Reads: 850.12m³
